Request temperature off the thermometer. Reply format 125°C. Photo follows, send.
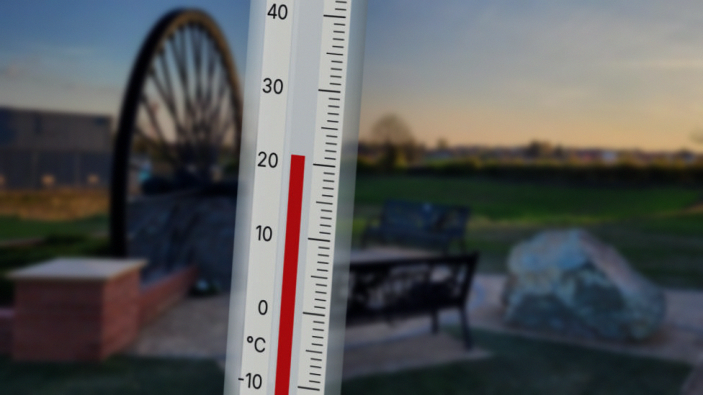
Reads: 21°C
